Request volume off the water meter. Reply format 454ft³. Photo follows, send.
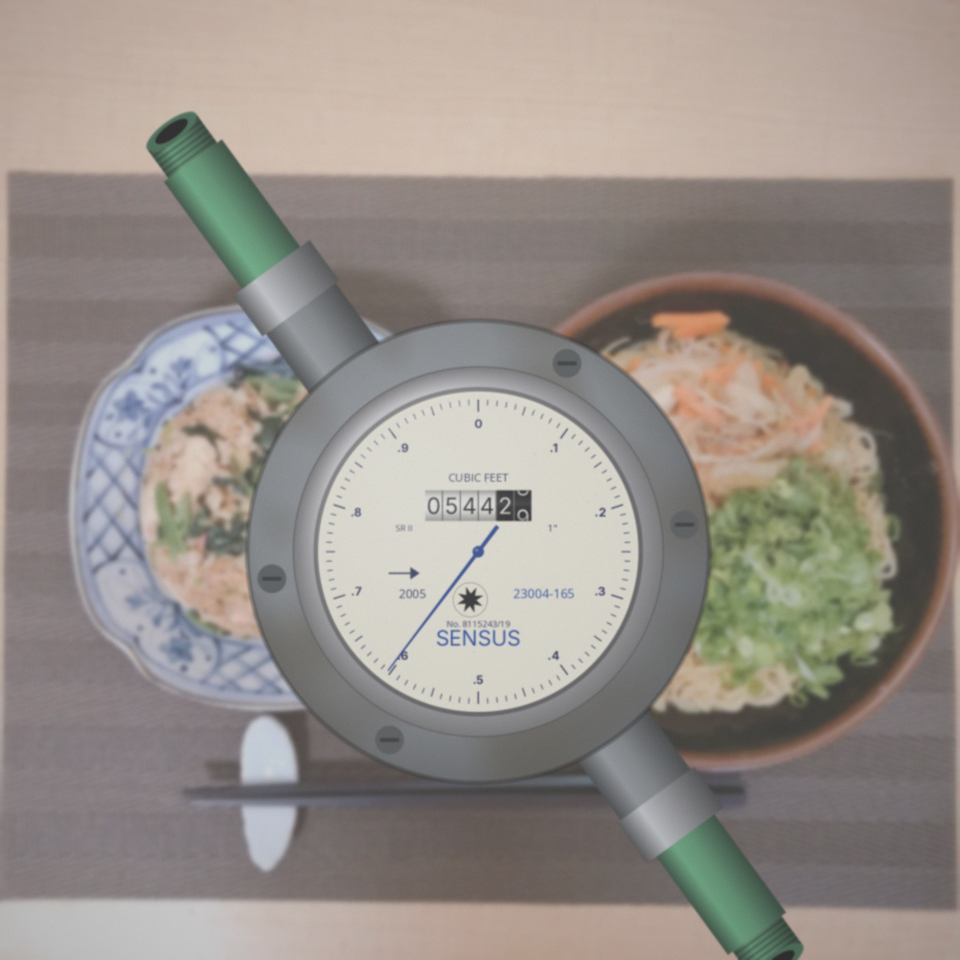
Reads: 54428.60ft³
